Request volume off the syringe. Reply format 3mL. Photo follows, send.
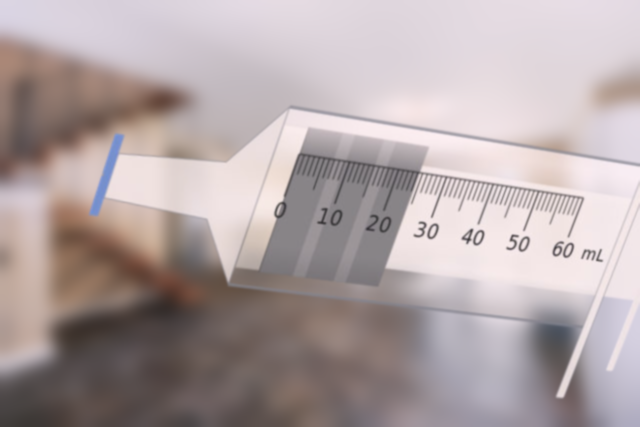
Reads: 0mL
